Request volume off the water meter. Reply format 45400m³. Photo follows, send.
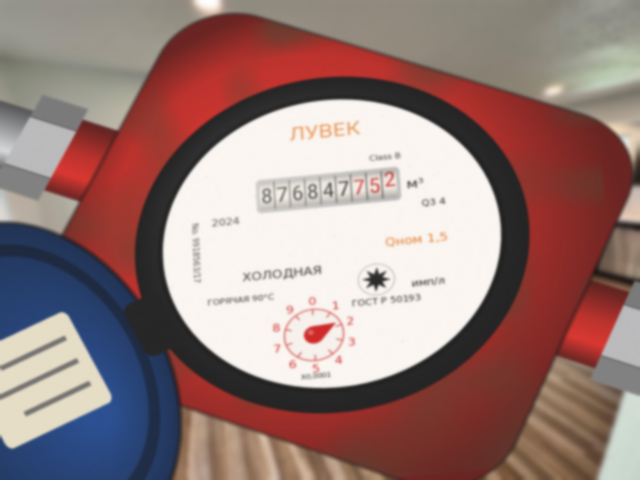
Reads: 876847.7521m³
